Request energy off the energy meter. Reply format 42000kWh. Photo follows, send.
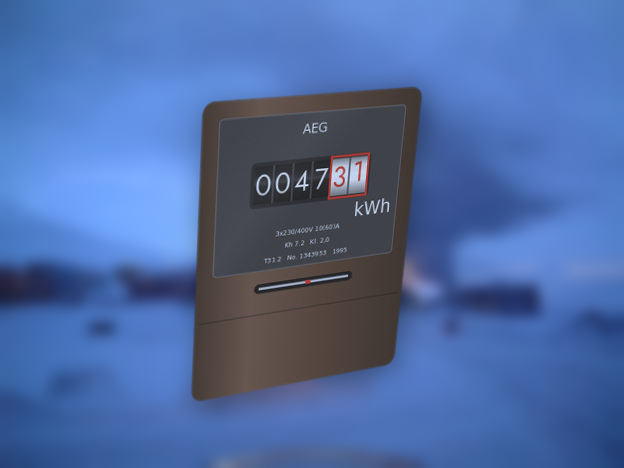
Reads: 47.31kWh
